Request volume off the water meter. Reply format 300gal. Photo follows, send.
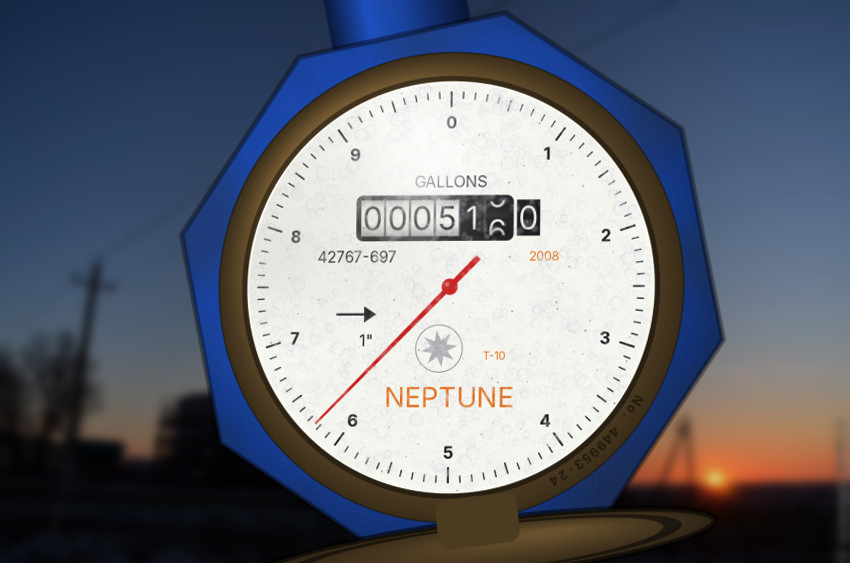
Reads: 5156.2gal
